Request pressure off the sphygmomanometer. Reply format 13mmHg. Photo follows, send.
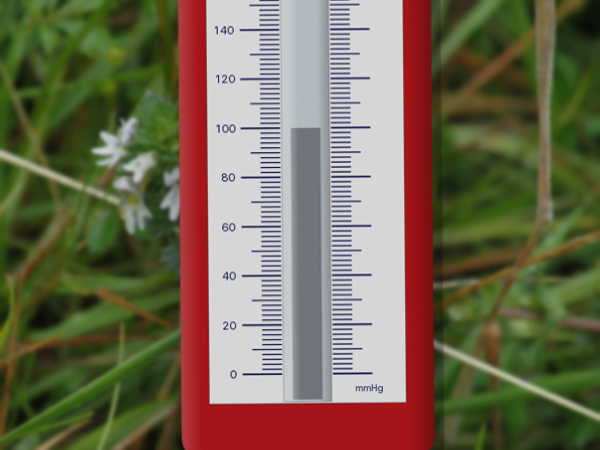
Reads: 100mmHg
